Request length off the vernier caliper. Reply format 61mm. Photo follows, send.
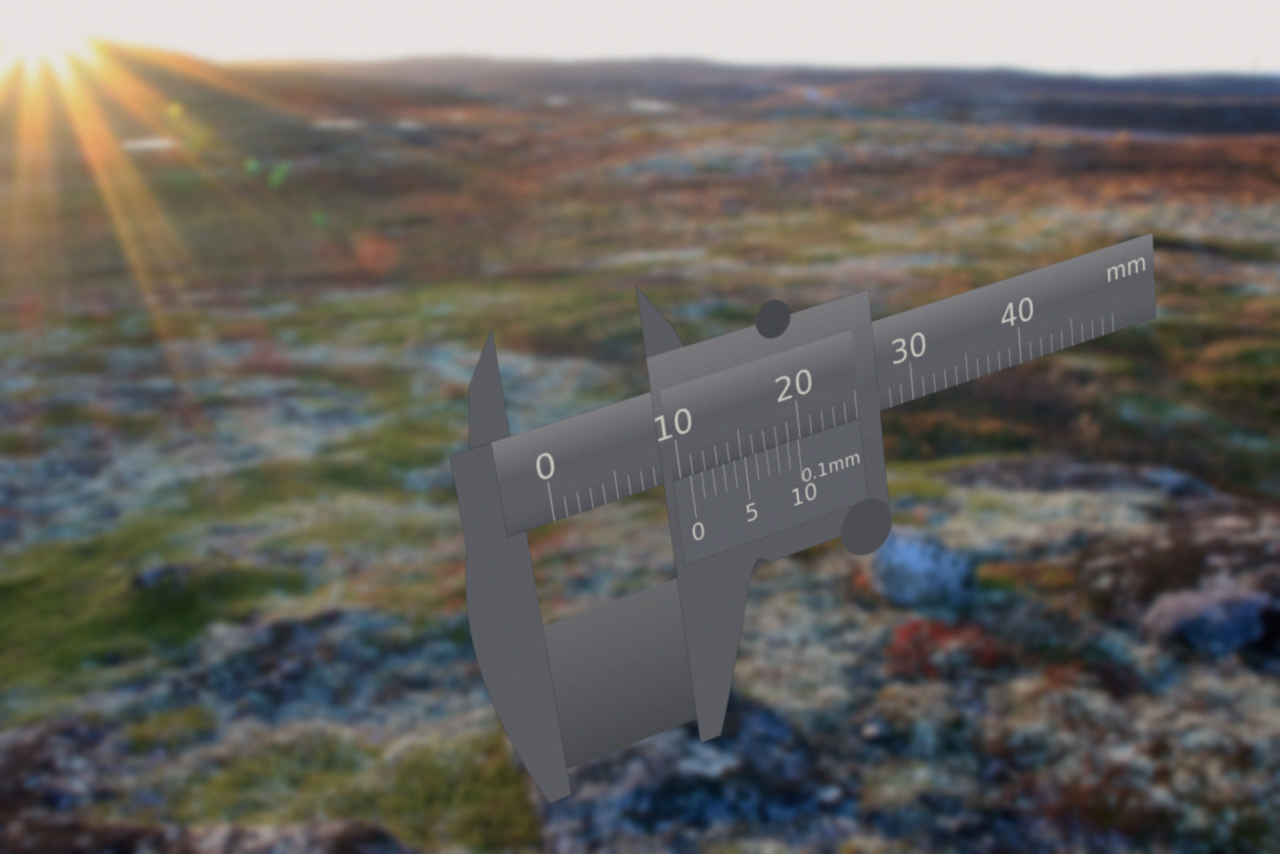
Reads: 10.8mm
